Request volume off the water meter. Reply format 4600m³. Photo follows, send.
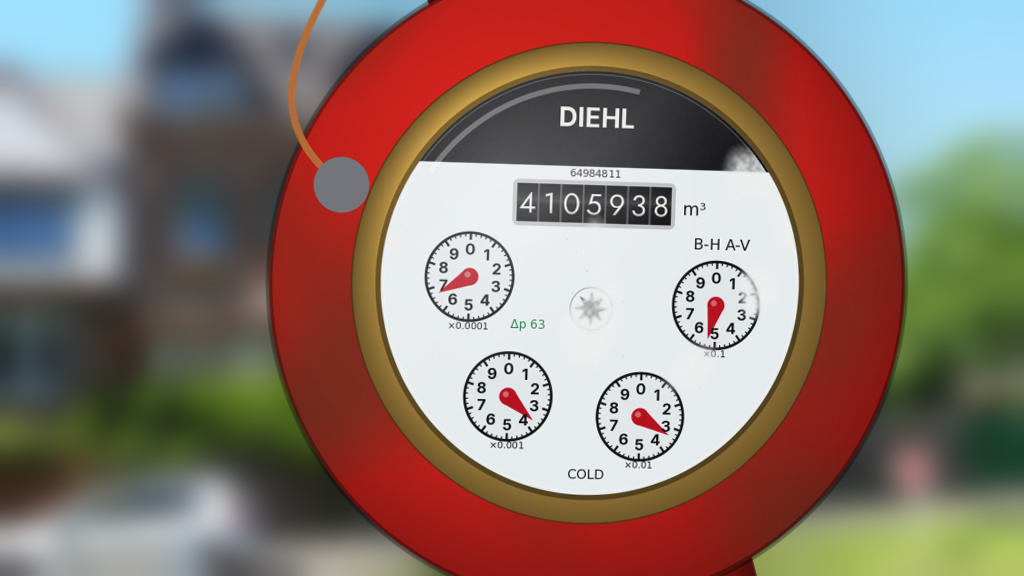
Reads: 4105938.5336m³
